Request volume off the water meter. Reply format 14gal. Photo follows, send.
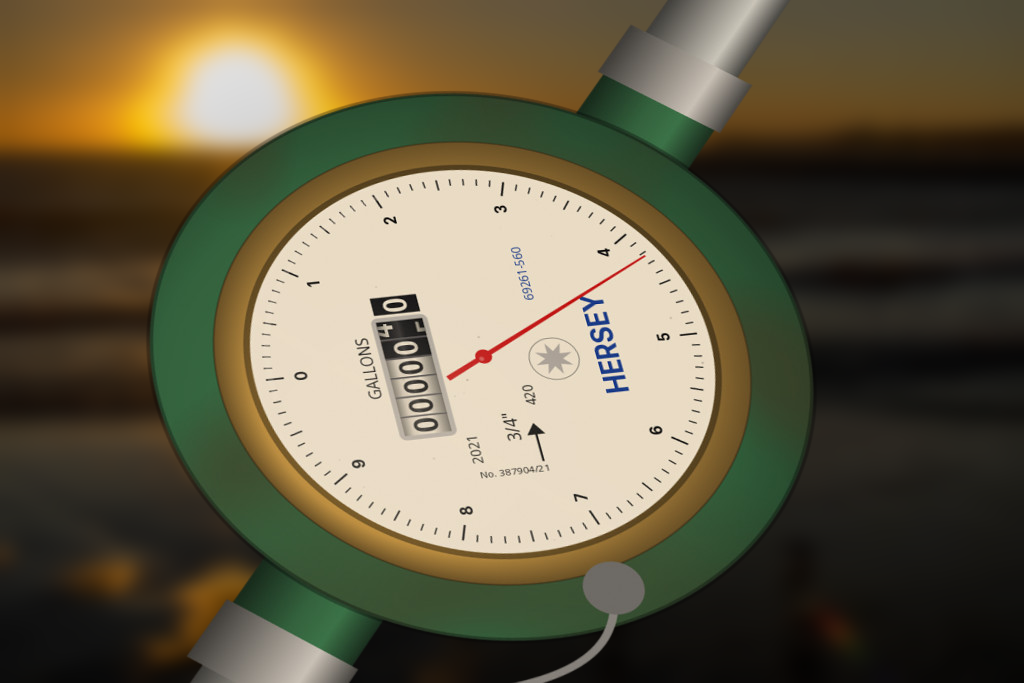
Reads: 44.2gal
